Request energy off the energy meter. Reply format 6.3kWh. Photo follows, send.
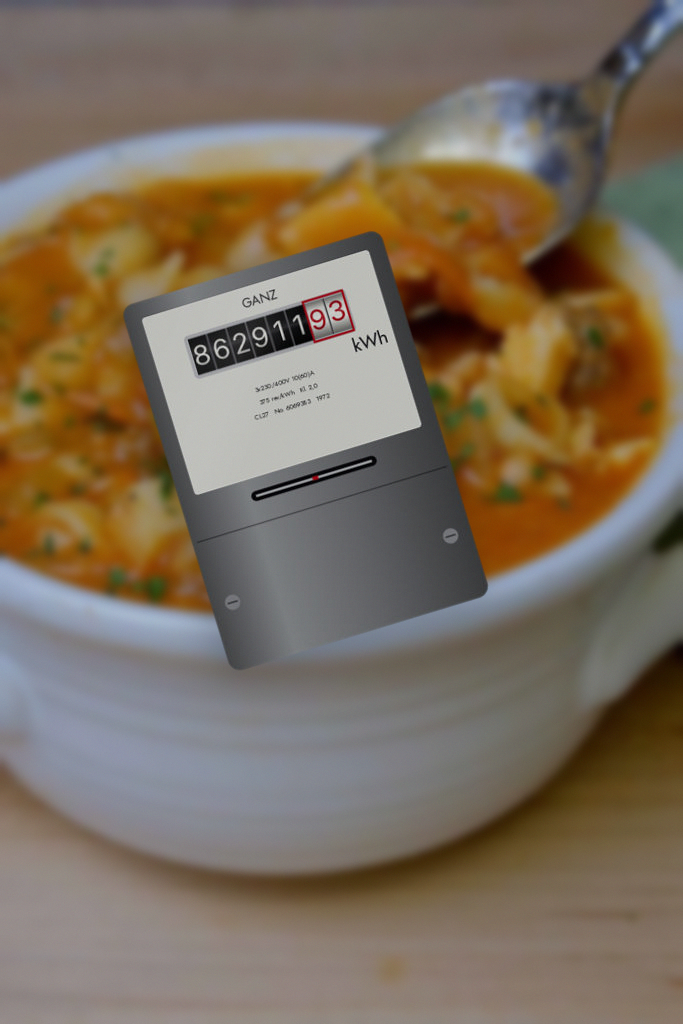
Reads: 862911.93kWh
